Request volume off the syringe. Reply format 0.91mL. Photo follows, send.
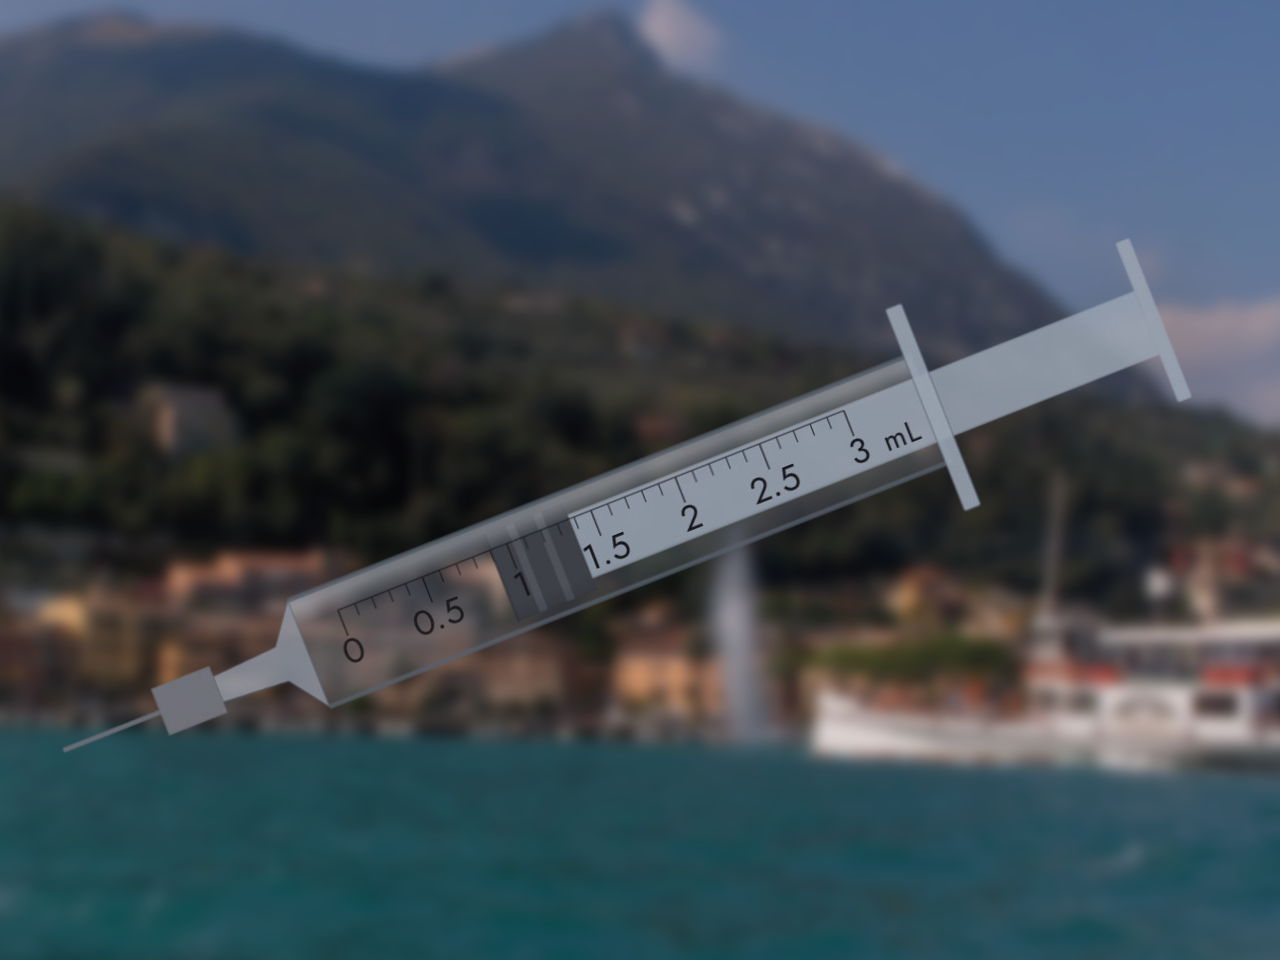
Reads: 0.9mL
